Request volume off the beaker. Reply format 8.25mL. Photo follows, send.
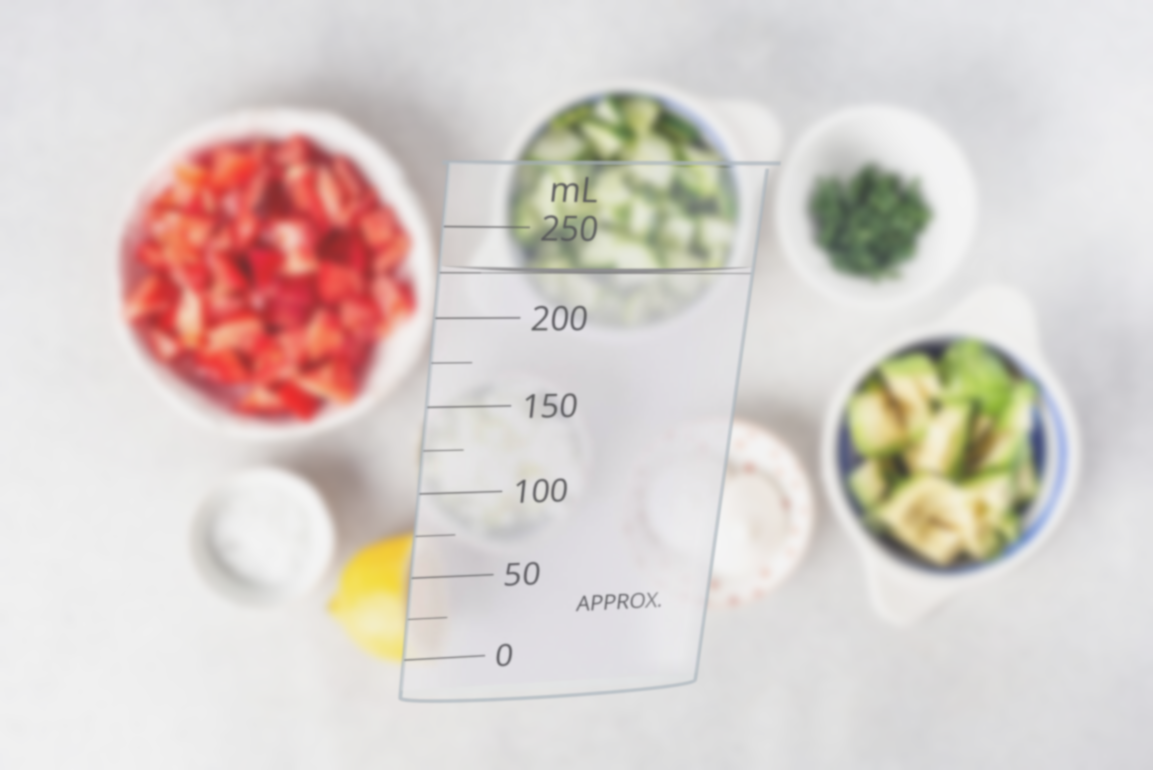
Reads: 225mL
